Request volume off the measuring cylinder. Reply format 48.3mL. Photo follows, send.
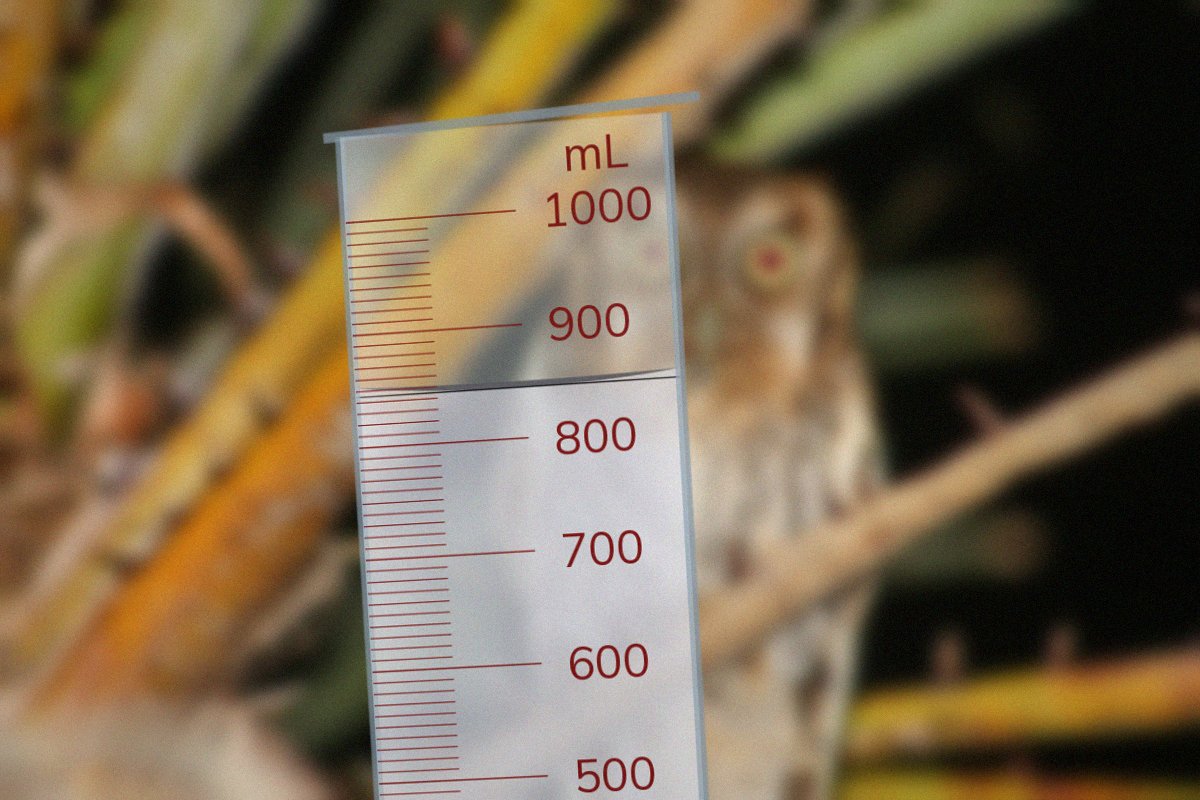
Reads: 845mL
